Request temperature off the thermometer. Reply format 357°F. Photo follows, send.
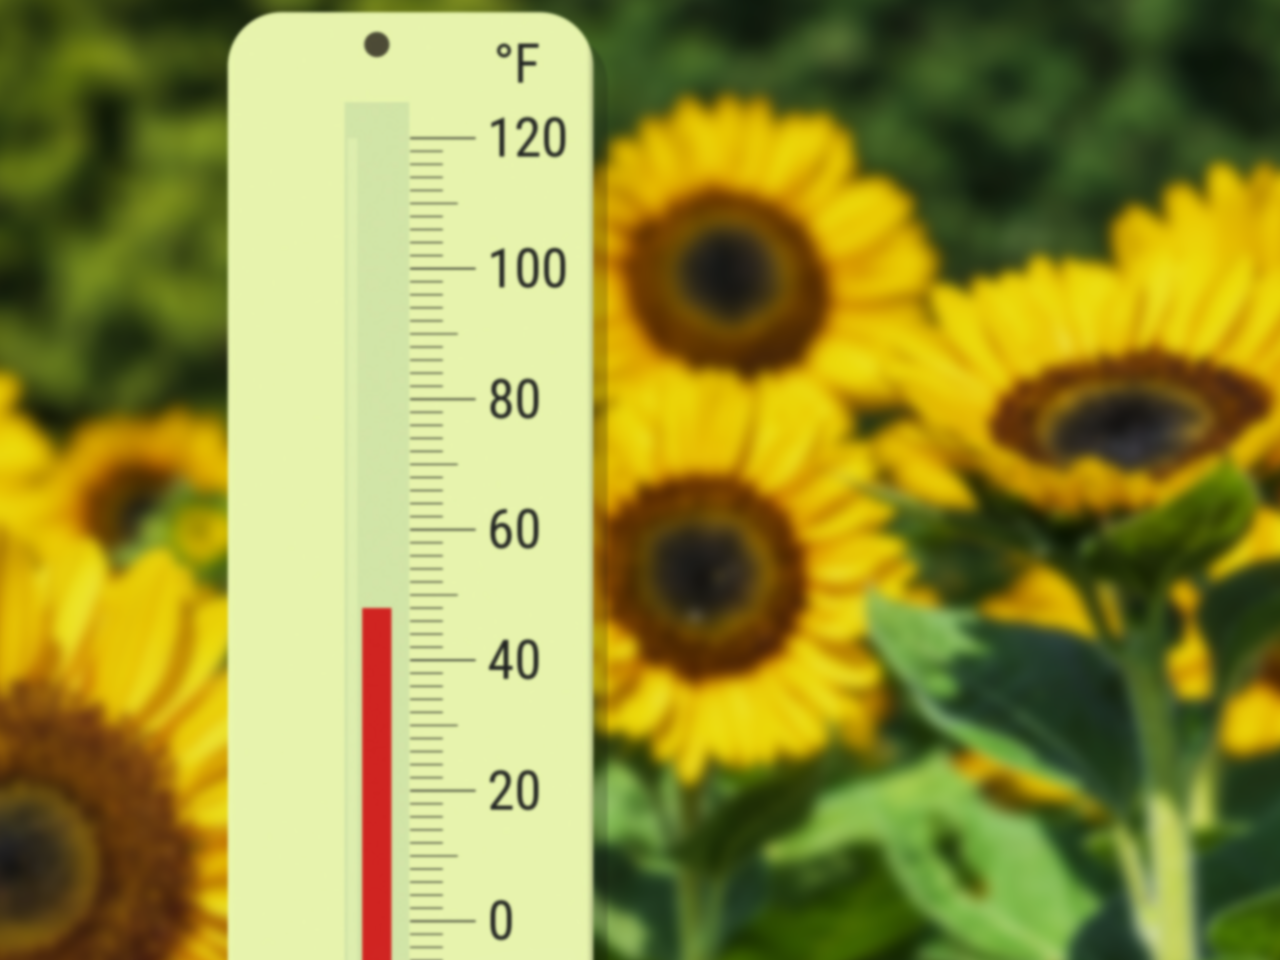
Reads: 48°F
